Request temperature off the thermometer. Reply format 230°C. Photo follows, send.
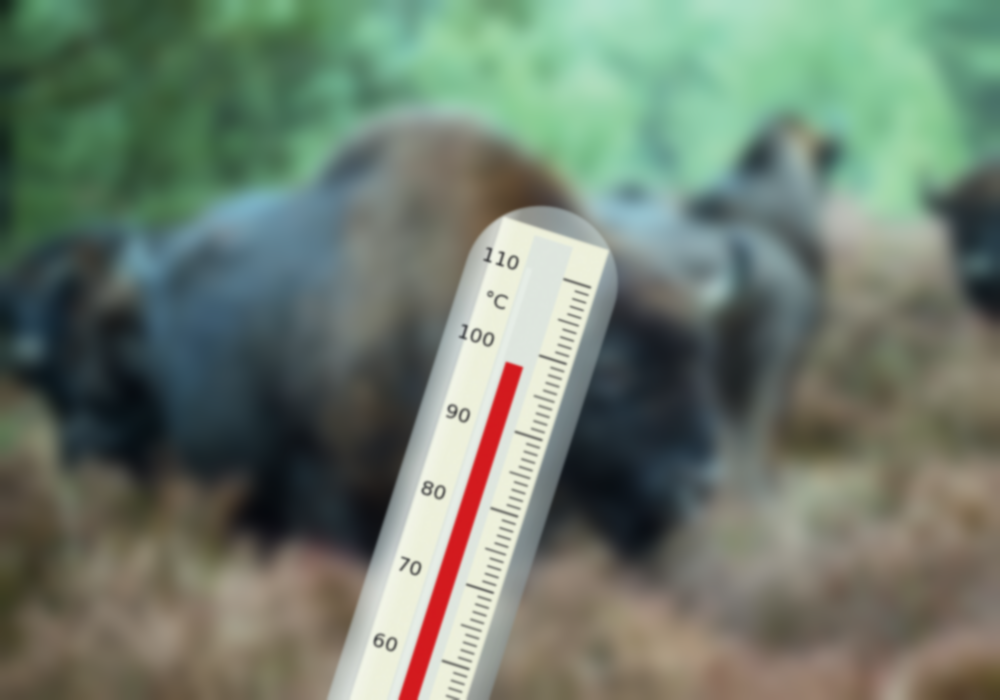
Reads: 98°C
